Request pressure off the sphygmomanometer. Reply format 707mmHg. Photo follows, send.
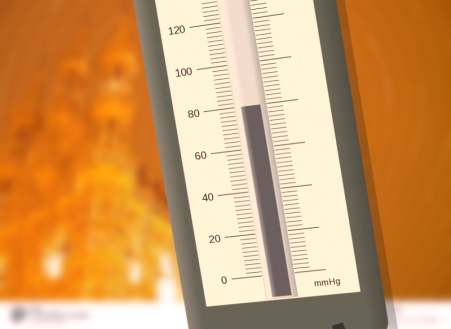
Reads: 80mmHg
